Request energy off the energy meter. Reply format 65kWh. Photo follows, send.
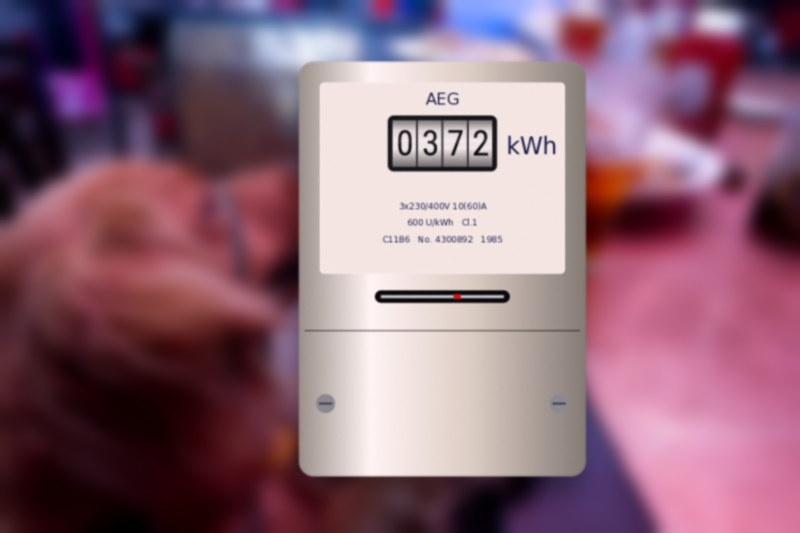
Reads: 372kWh
